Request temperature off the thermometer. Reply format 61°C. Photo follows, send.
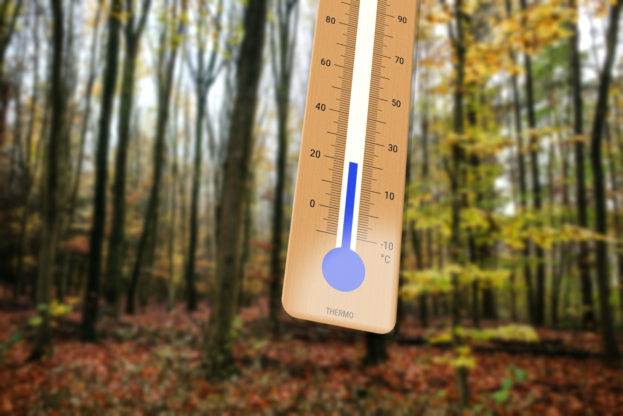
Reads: 20°C
